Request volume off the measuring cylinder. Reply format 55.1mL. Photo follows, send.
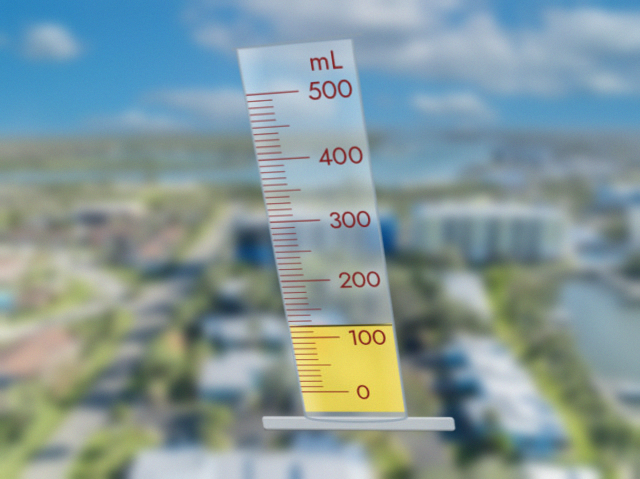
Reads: 120mL
